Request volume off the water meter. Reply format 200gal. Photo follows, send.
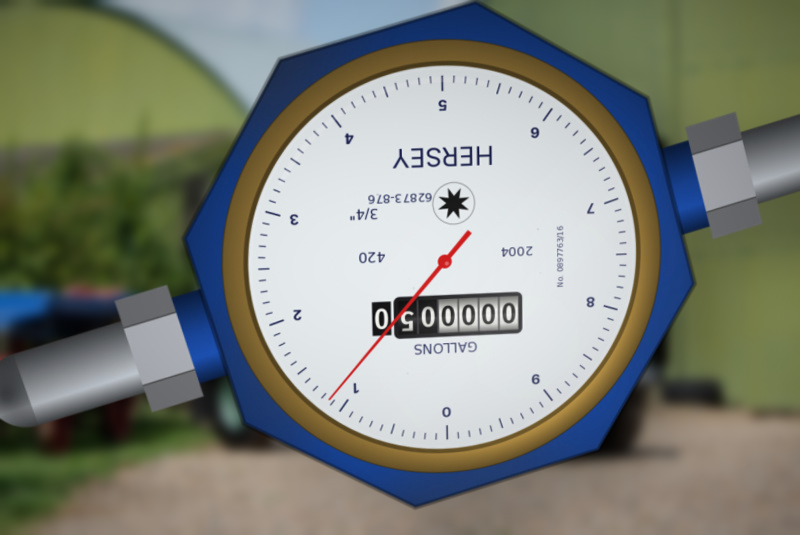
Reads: 51.1gal
